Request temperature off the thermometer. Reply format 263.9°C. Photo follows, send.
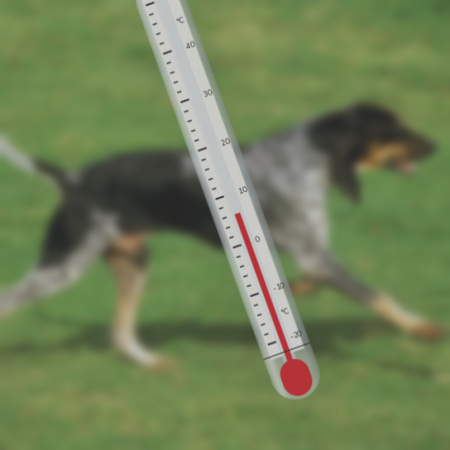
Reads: 6°C
